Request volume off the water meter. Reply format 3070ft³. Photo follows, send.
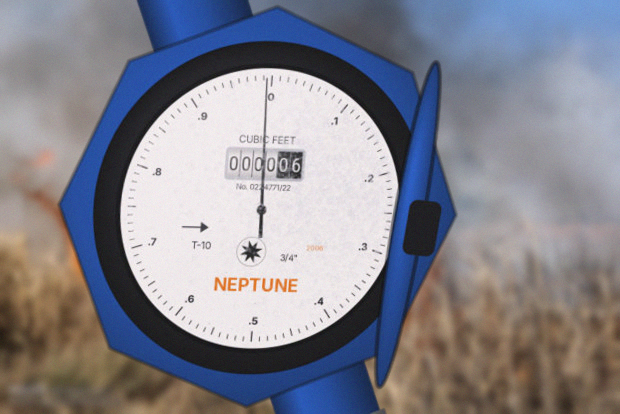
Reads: 5.99ft³
